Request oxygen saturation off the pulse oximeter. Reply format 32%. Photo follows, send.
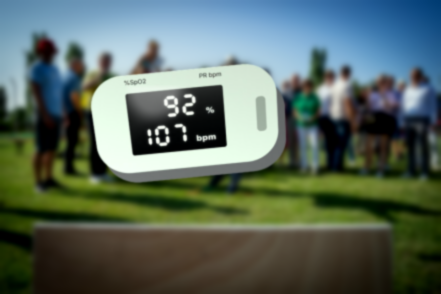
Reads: 92%
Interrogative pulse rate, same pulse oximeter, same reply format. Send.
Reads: 107bpm
